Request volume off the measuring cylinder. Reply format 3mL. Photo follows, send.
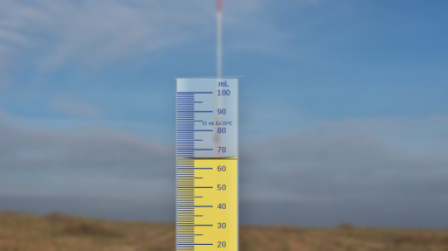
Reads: 65mL
